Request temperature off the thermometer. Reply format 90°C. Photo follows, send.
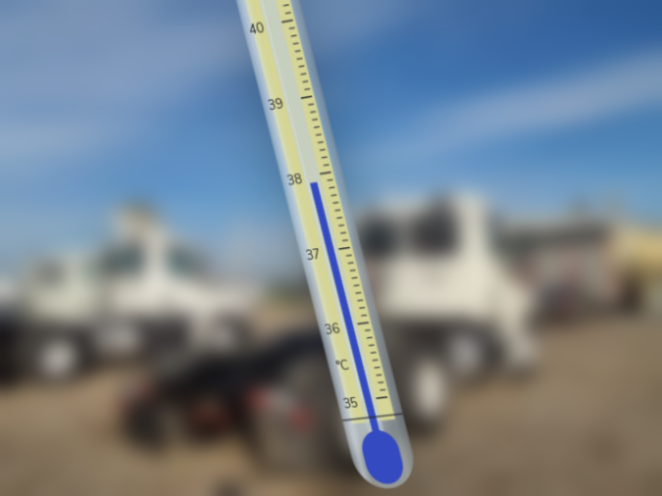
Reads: 37.9°C
